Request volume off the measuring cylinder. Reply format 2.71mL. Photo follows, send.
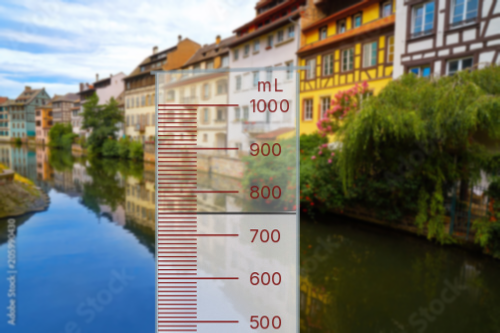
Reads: 750mL
